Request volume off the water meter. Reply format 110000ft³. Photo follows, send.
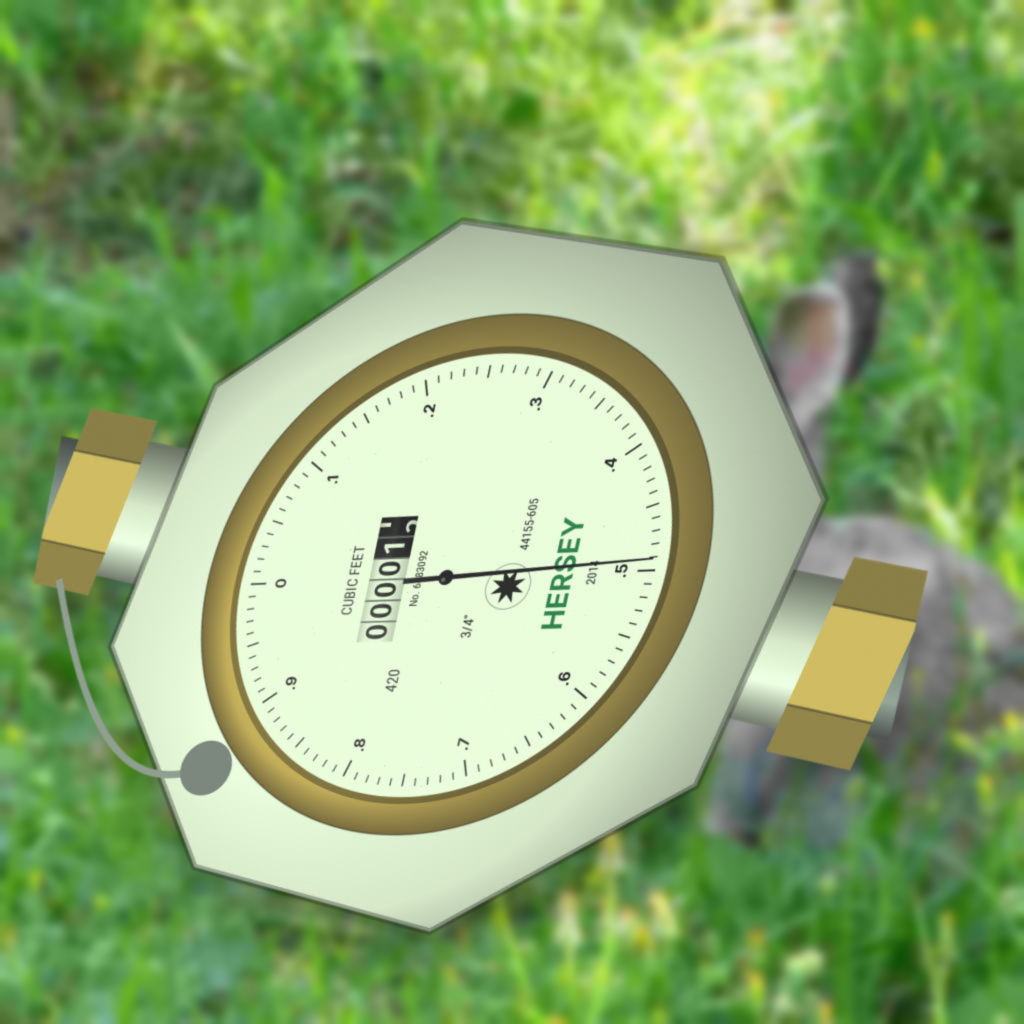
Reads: 11.49ft³
